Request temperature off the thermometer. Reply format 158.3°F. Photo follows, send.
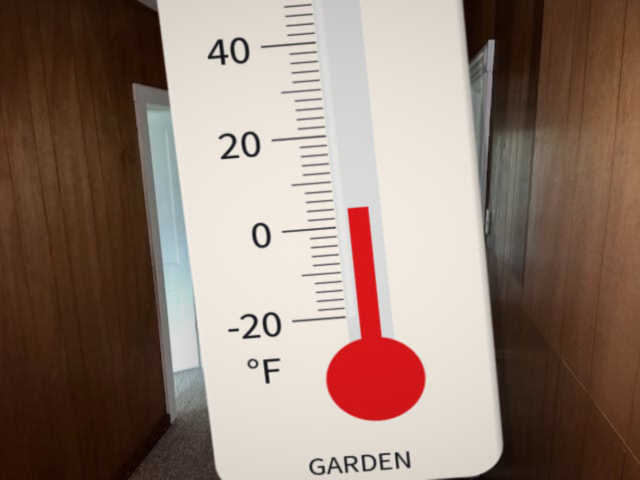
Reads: 4°F
